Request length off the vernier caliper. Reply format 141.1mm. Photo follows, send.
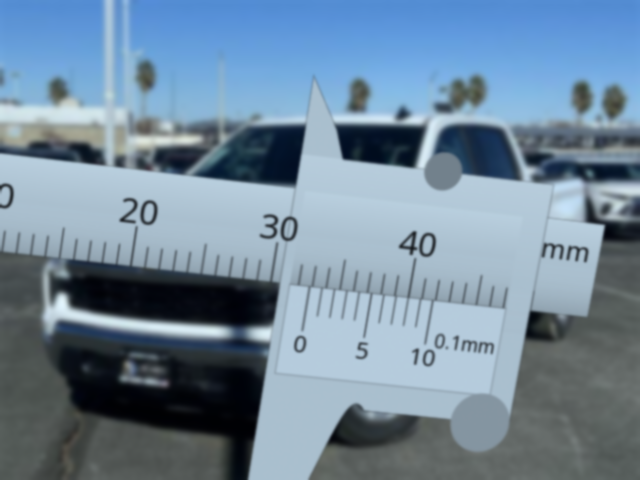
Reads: 32.8mm
